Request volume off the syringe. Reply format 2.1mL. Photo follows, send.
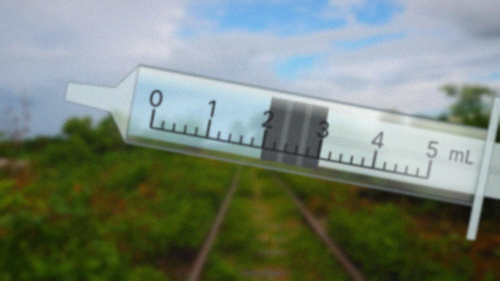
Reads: 2mL
